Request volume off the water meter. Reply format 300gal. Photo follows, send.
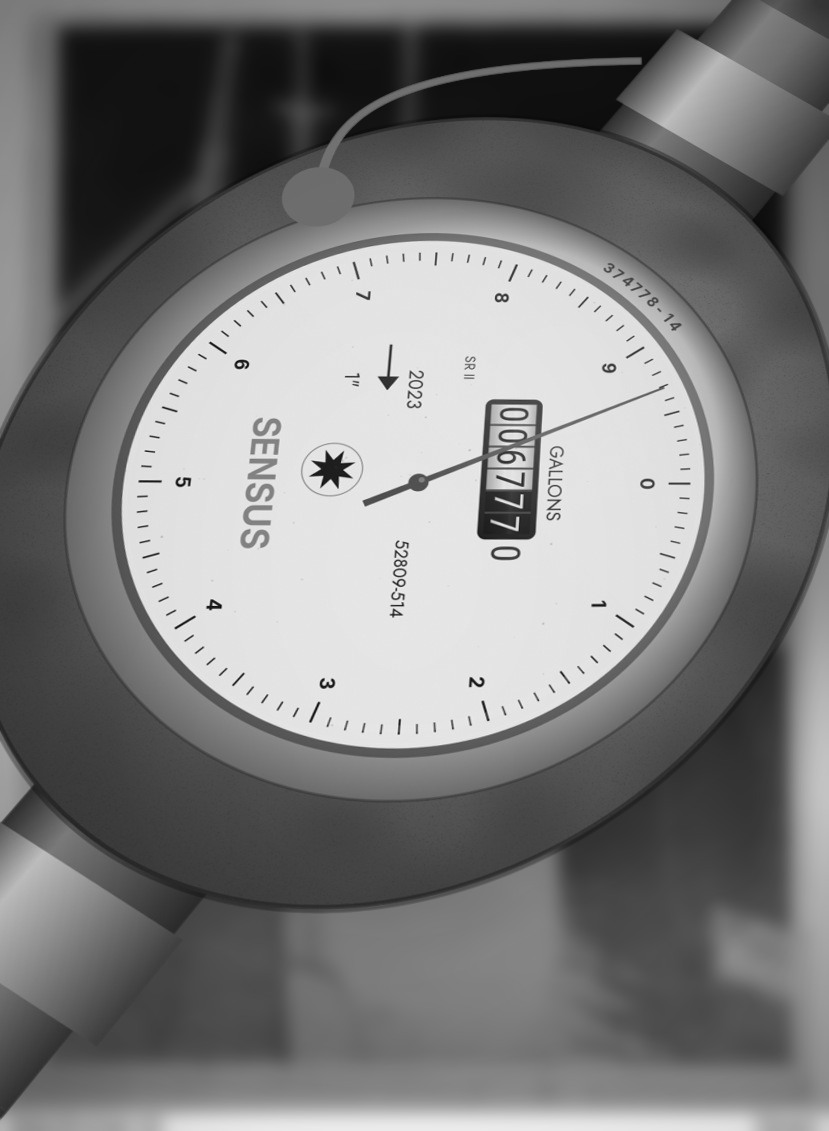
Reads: 67769.3gal
